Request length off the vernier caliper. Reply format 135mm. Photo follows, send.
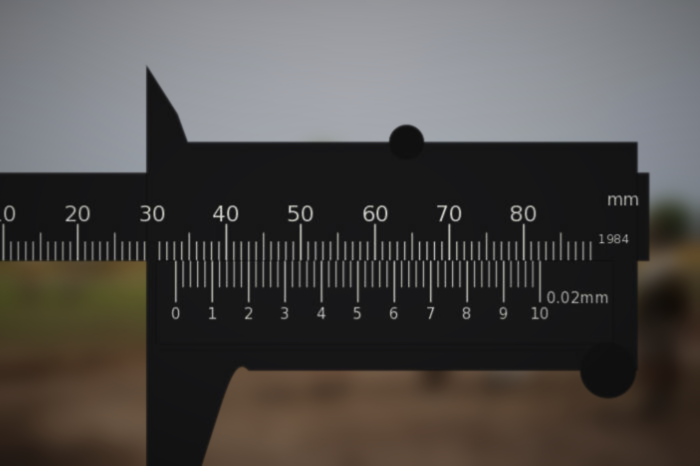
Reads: 33.2mm
